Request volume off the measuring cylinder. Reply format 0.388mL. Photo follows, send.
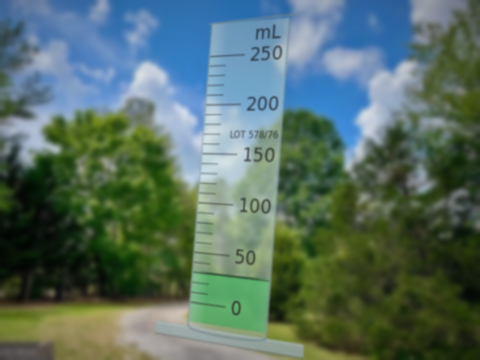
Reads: 30mL
